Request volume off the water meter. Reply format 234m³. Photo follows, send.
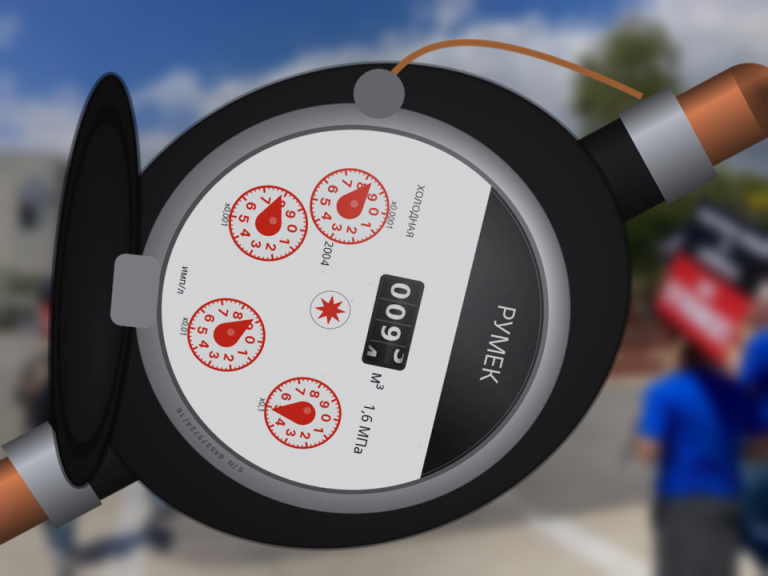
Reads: 93.4878m³
